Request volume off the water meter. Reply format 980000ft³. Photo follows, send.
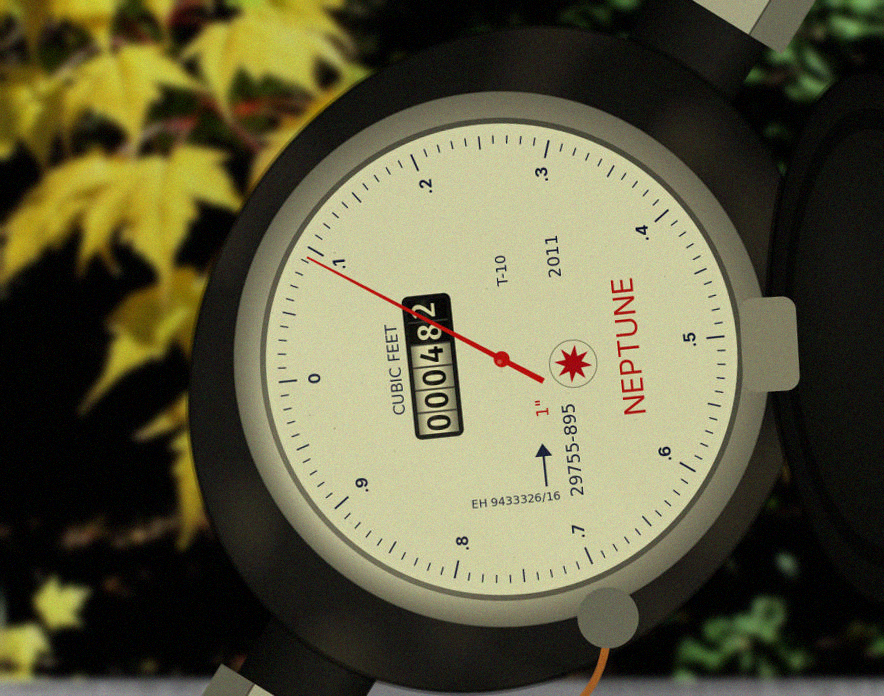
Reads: 482.09ft³
